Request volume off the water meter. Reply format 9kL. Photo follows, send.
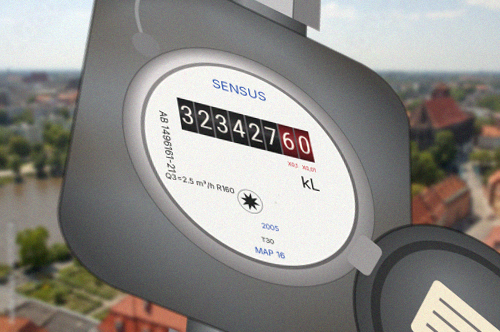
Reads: 323427.60kL
